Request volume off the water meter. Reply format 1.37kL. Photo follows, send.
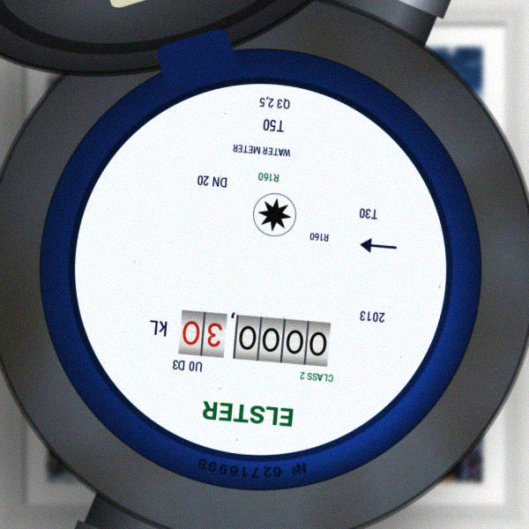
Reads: 0.30kL
